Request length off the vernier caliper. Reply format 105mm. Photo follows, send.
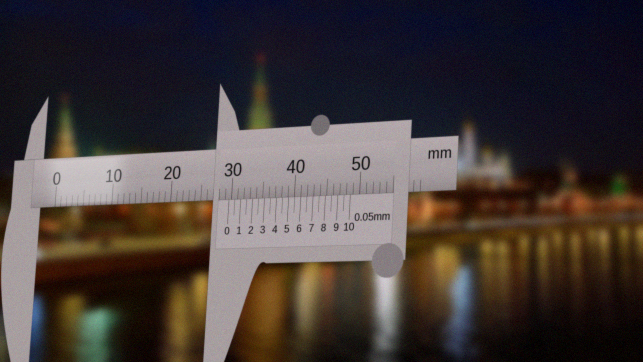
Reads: 29.6mm
